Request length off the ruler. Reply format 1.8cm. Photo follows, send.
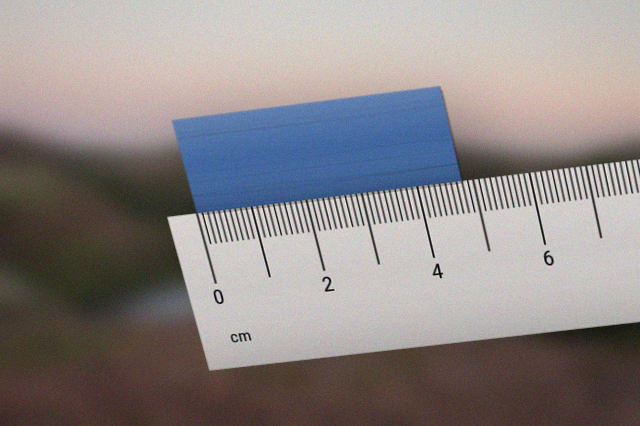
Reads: 4.8cm
